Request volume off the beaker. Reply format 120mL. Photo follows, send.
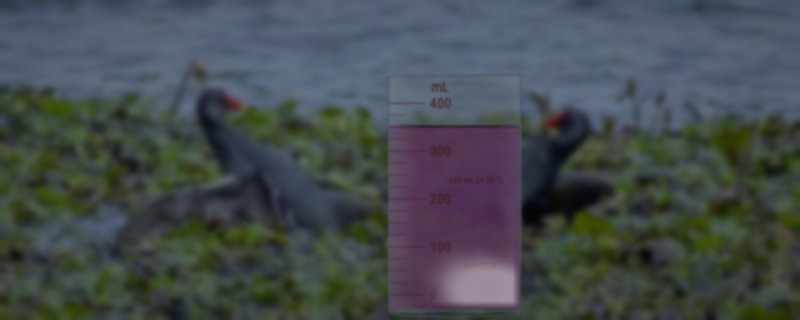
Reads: 350mL
